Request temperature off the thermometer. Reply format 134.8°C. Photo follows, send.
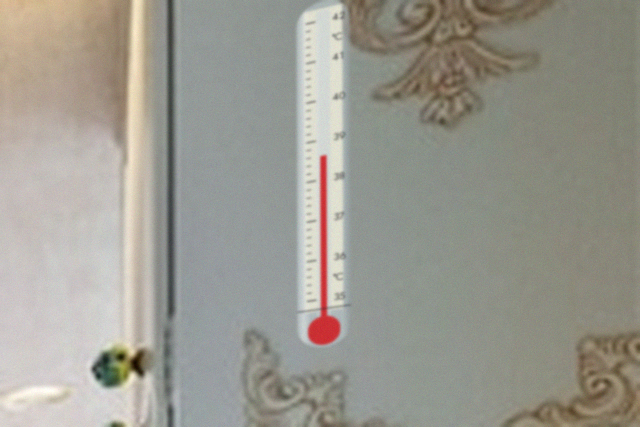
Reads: 38.6°C
